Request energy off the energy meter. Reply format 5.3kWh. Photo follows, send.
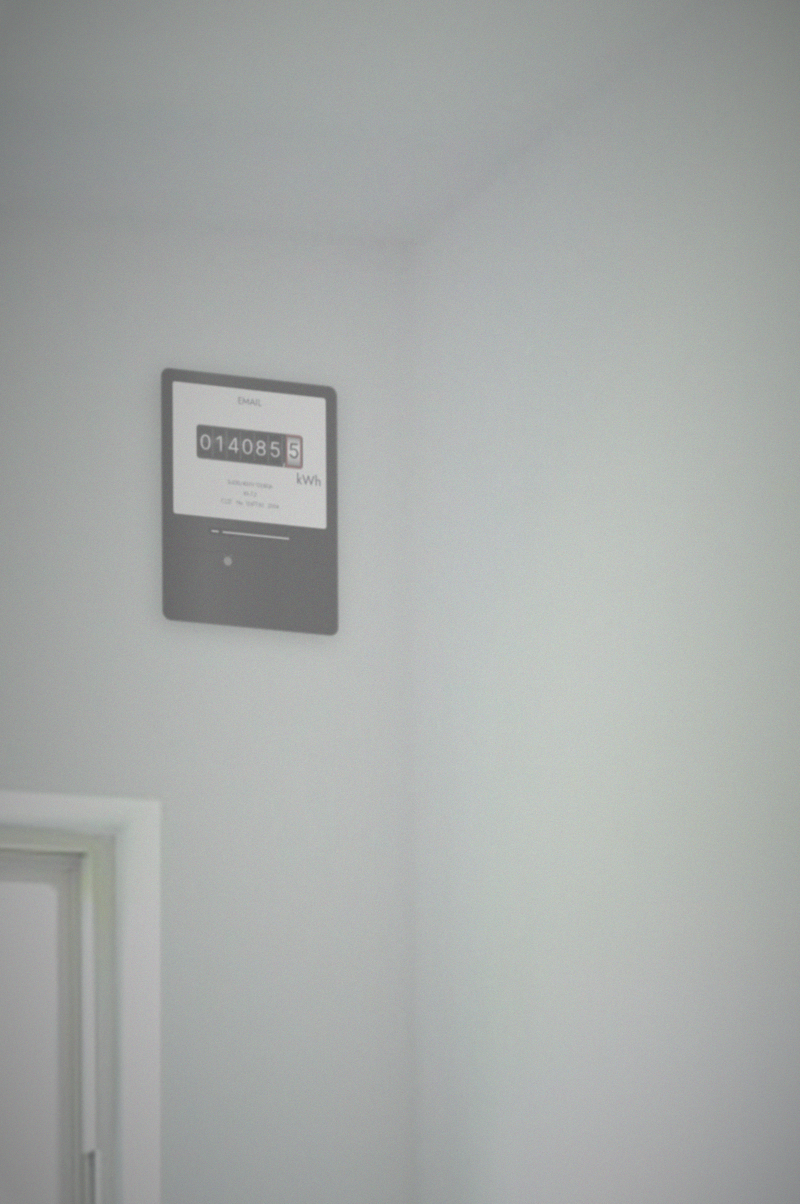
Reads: 14085.5kWh
